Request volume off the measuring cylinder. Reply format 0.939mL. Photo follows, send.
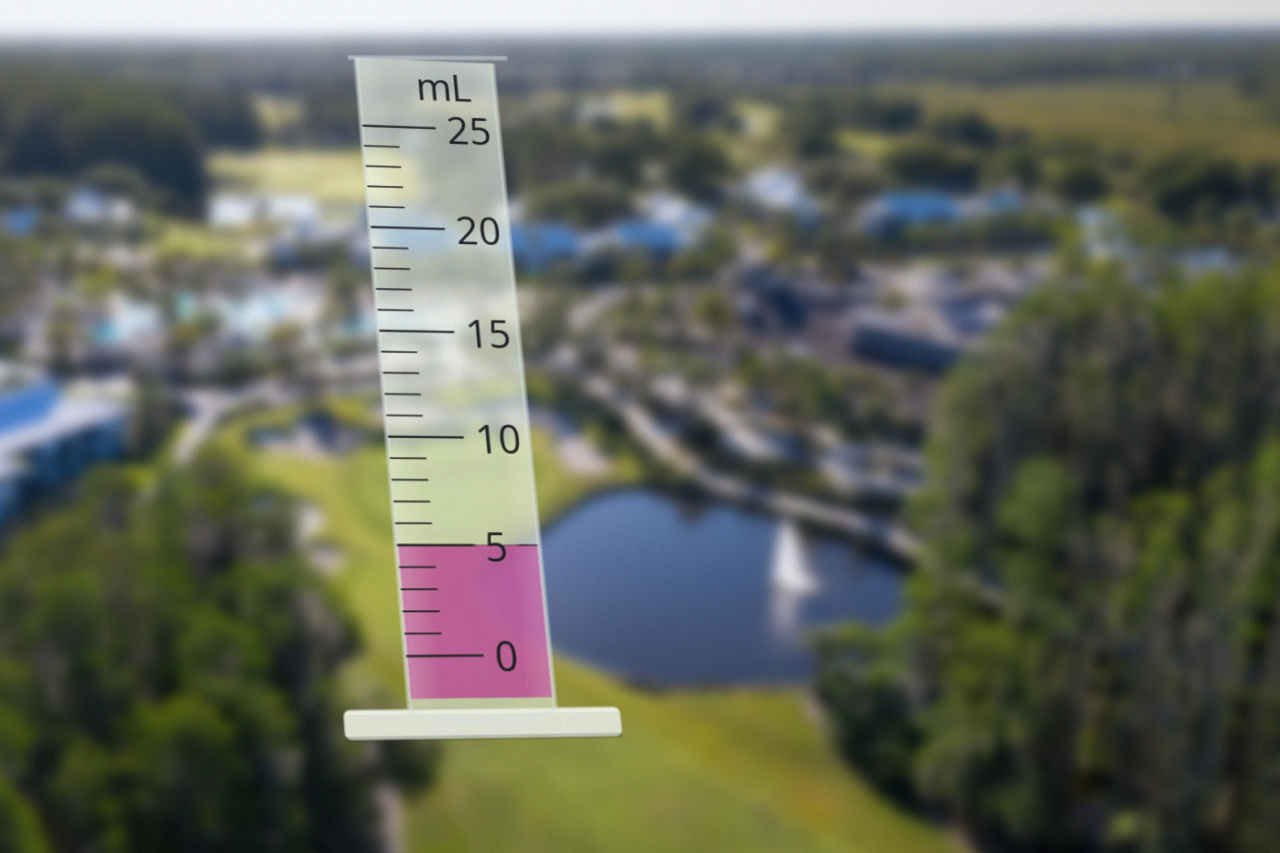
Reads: 5mL
